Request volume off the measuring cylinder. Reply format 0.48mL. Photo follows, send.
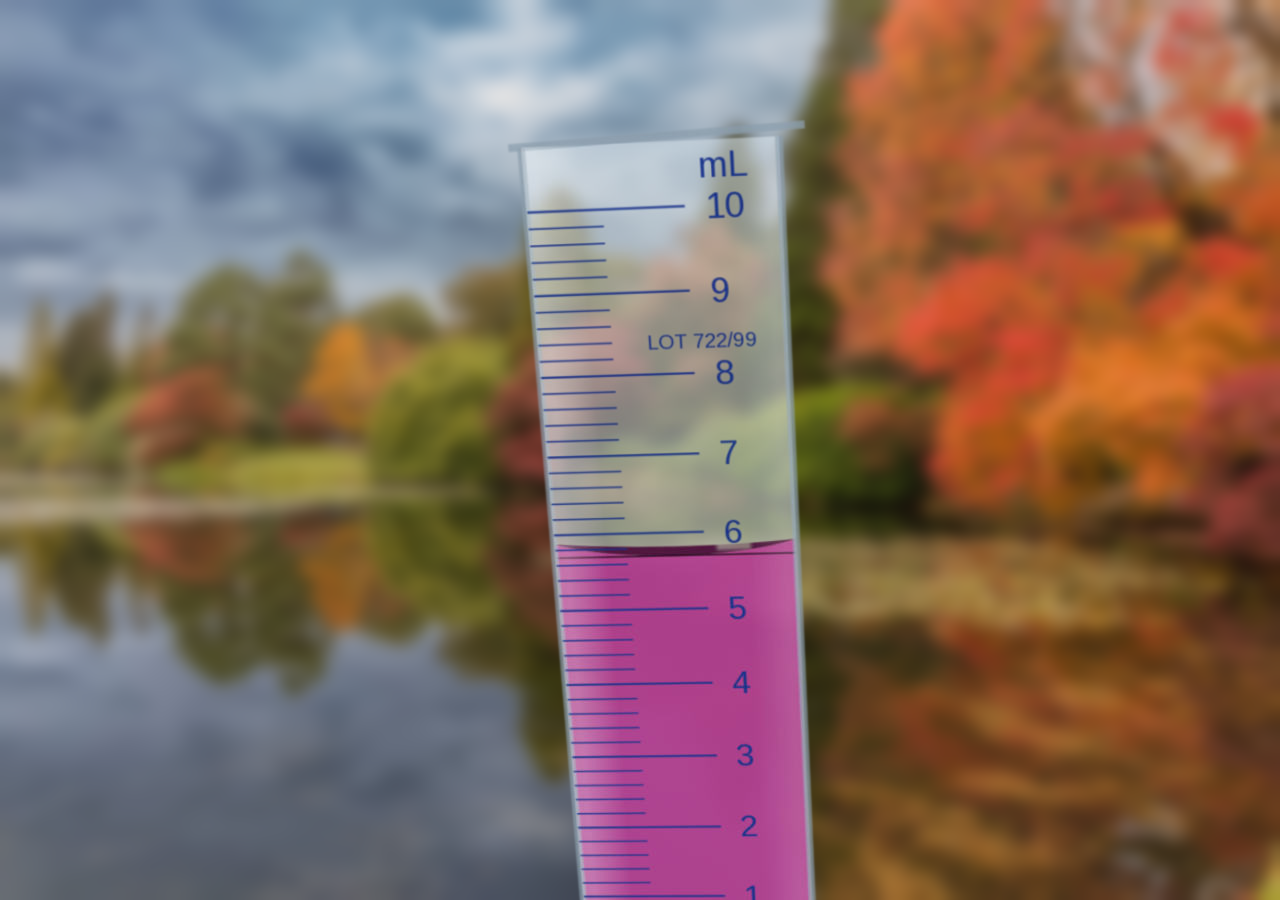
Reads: 5.7mL
